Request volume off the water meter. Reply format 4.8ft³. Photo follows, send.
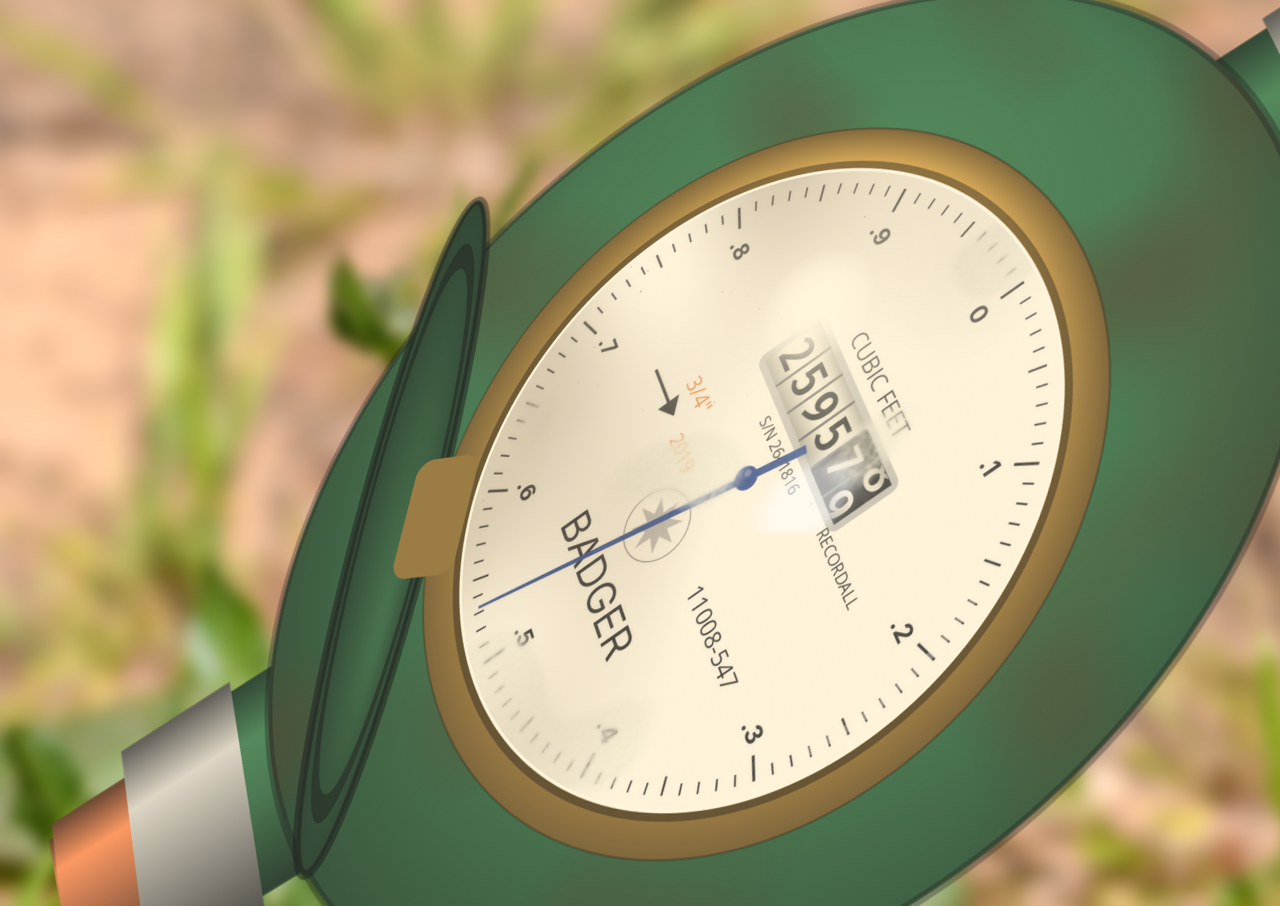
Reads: 259578.53ft³
